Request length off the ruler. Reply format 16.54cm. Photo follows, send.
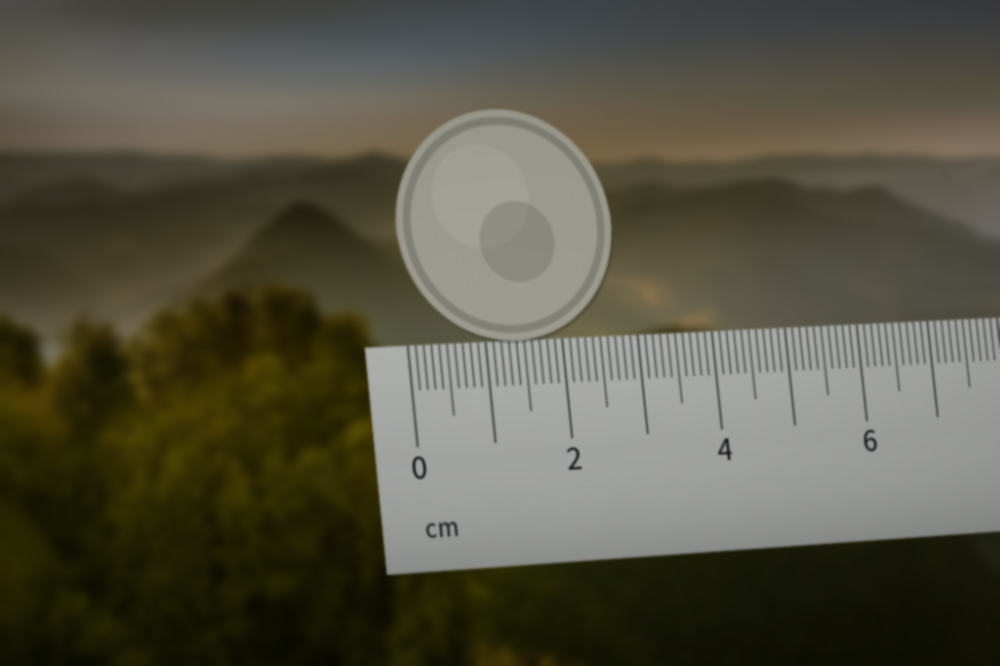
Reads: 2.8cm
